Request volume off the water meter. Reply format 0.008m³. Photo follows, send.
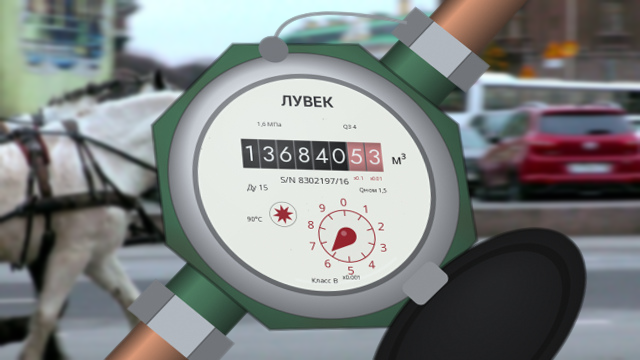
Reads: 136840.536m³
